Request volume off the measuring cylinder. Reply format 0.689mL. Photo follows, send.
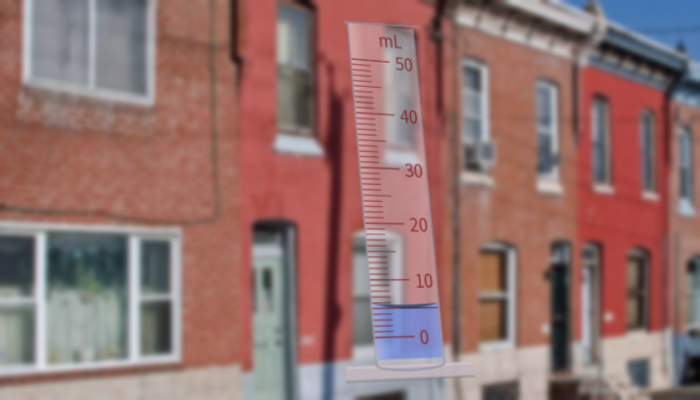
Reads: 5mL
